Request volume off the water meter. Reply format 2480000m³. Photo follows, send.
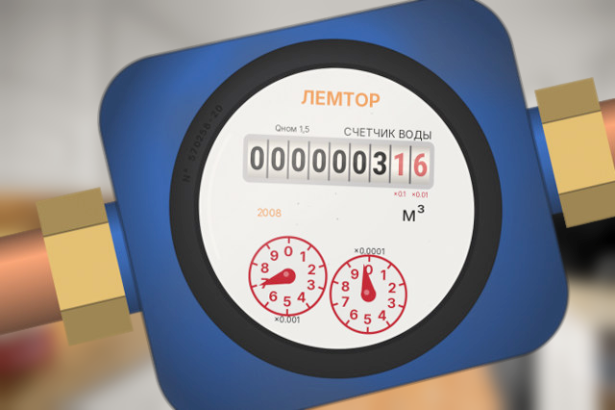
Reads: 3.1669m³
